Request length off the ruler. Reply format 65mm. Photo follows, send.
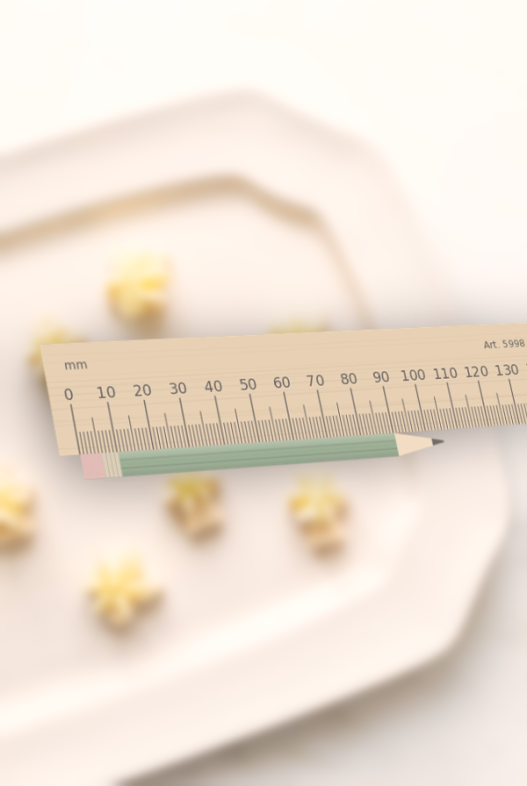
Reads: 105mm
